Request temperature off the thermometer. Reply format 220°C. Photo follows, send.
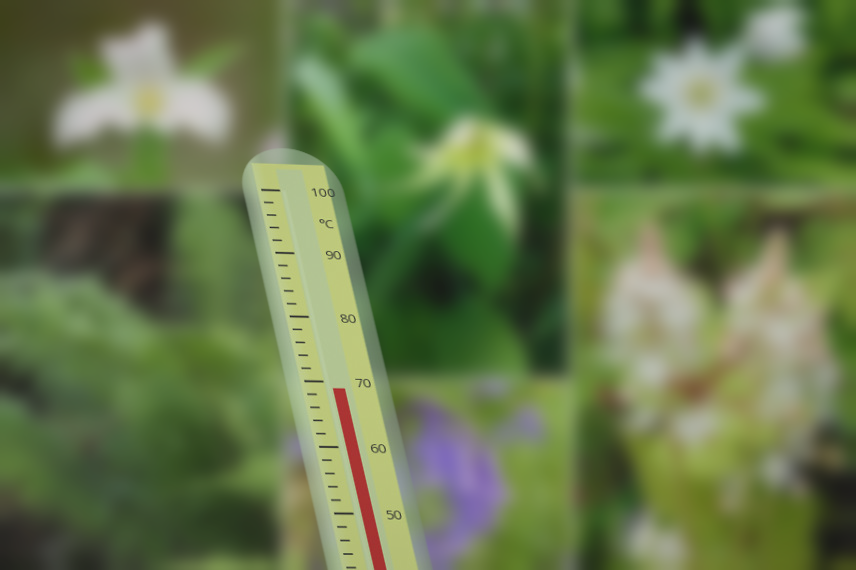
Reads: 69°C
